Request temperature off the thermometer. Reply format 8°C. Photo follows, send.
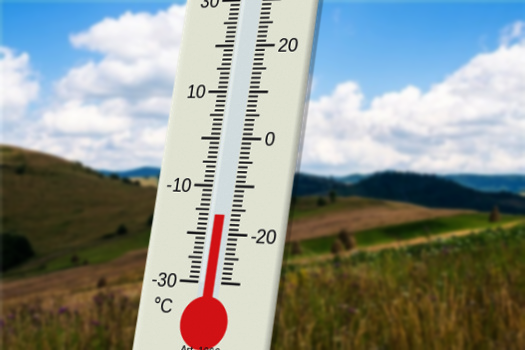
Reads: -16°C
